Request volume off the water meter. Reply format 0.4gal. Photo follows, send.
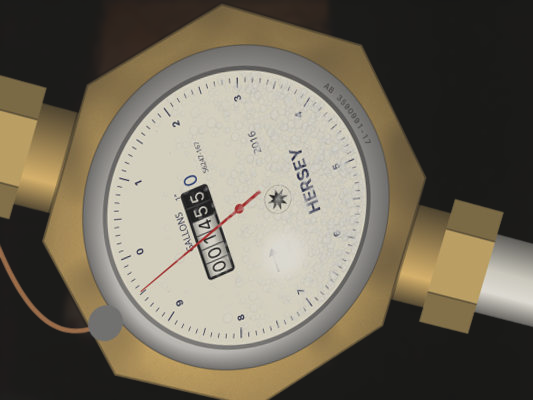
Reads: 14549.5gal
